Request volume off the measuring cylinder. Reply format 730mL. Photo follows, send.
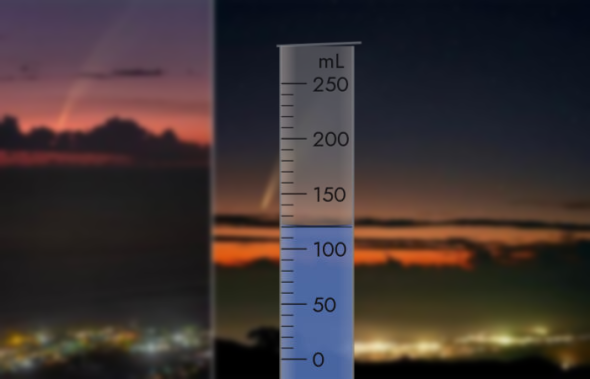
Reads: 120mL
